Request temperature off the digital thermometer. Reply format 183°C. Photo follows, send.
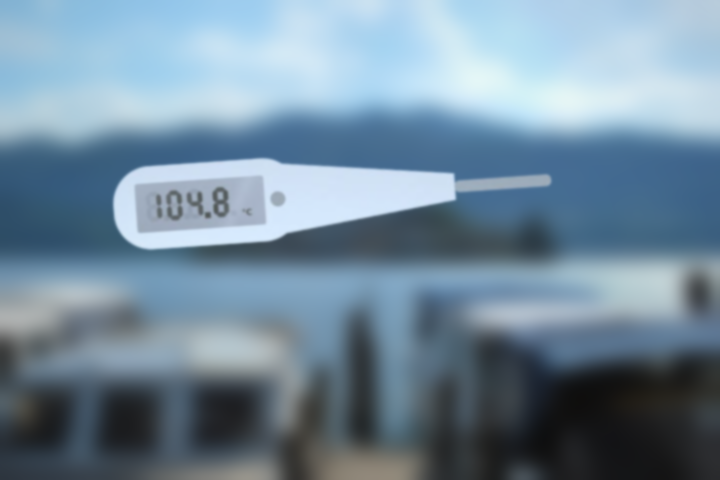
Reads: 104.8°C
